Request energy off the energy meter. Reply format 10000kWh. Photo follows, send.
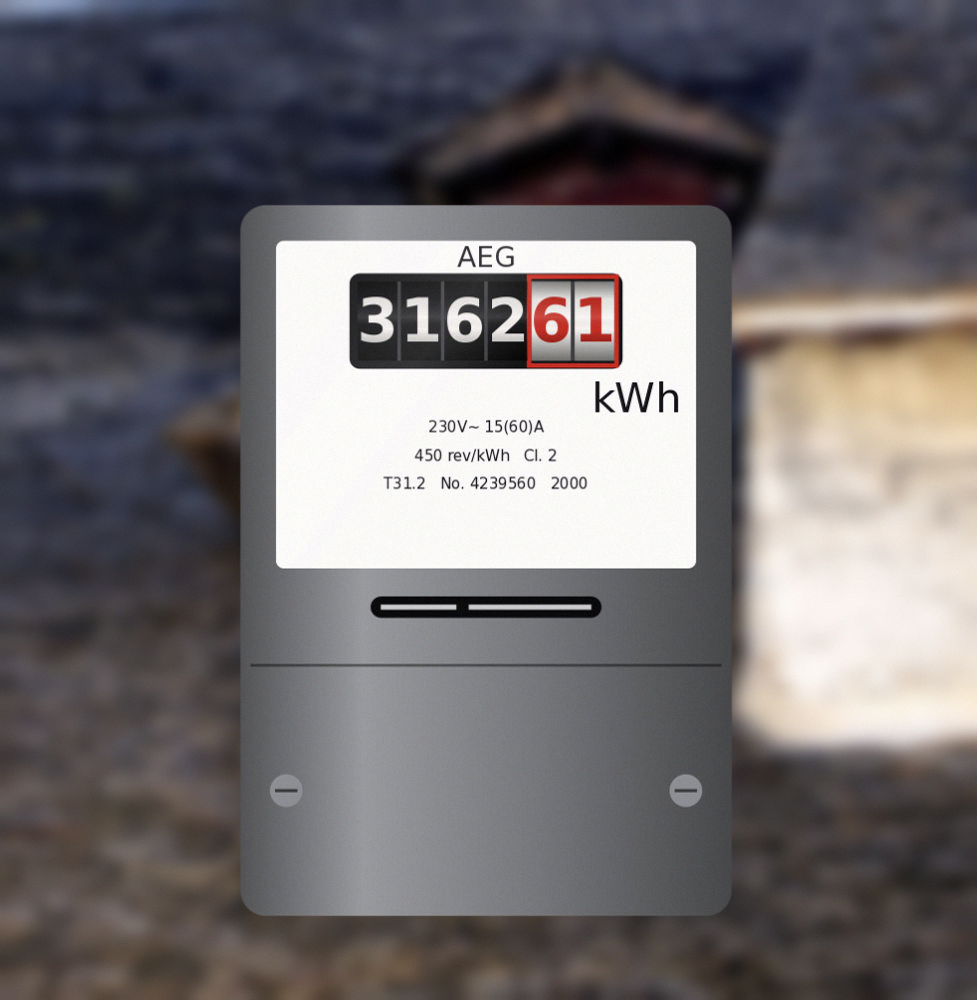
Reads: 3162.61kWh
